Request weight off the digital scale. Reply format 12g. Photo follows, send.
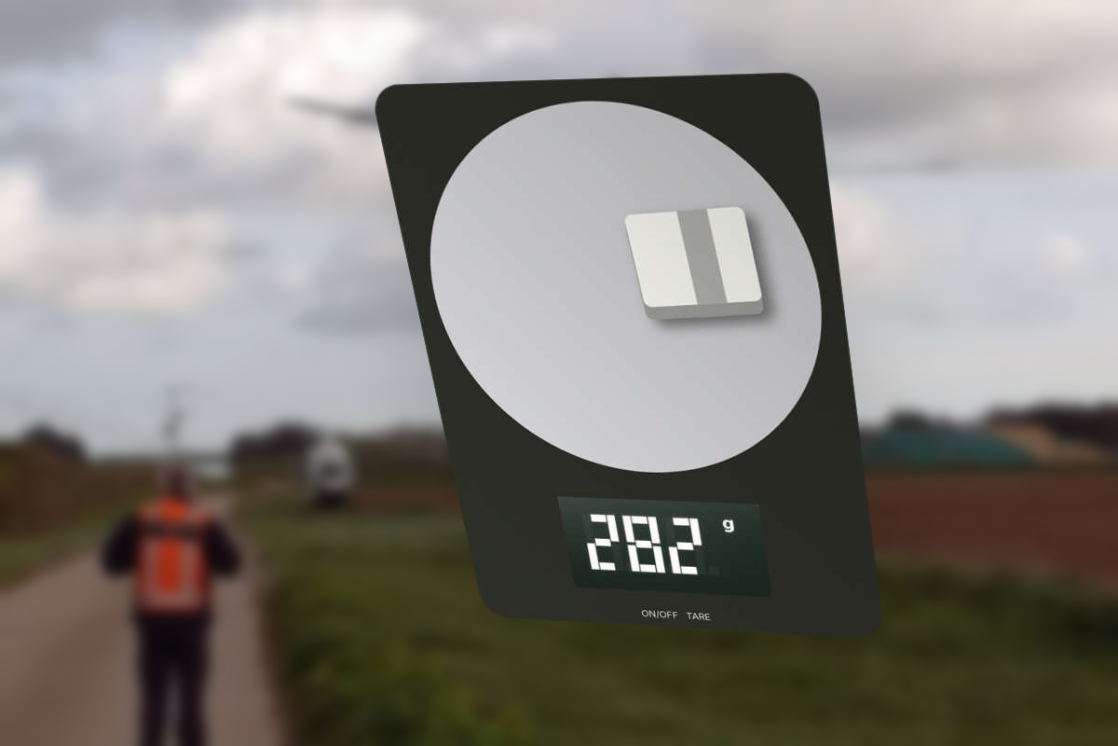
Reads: 282g
